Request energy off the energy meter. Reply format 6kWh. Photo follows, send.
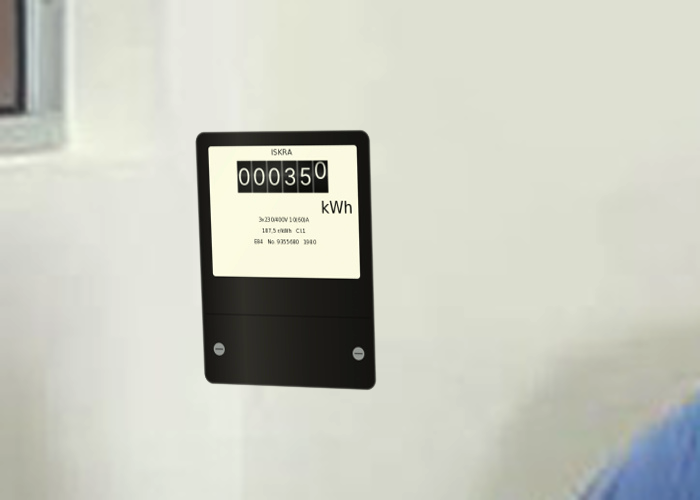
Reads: 350kWh
